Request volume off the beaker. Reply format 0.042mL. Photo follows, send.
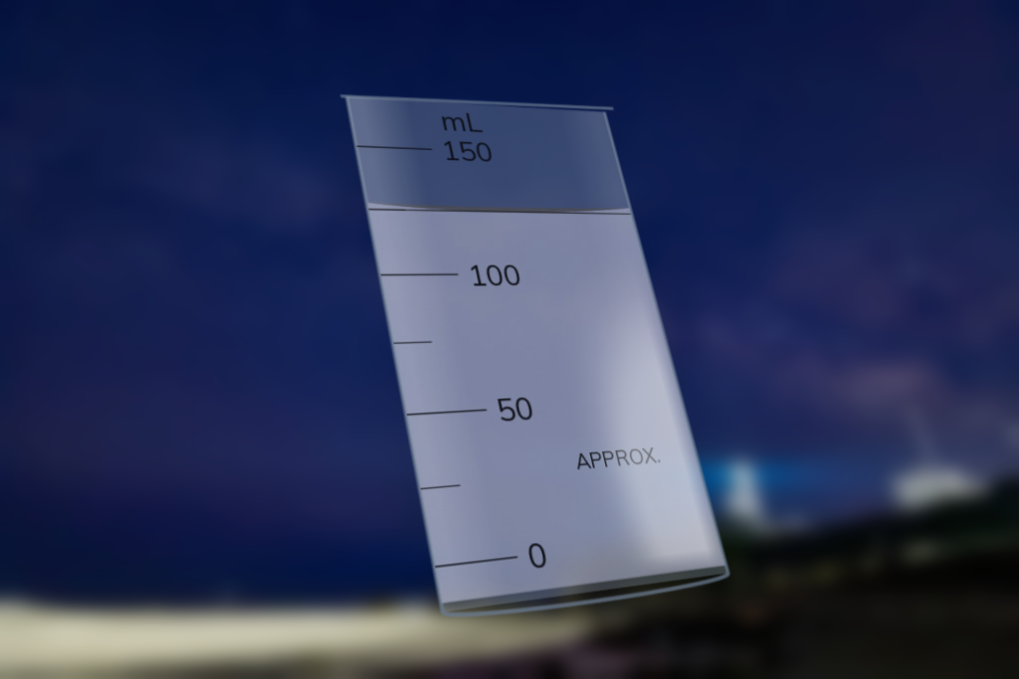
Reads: 125mL
